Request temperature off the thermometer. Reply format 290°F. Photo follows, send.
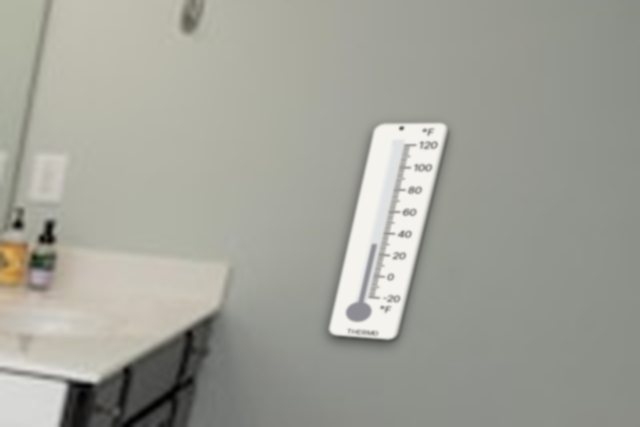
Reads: 30°F
